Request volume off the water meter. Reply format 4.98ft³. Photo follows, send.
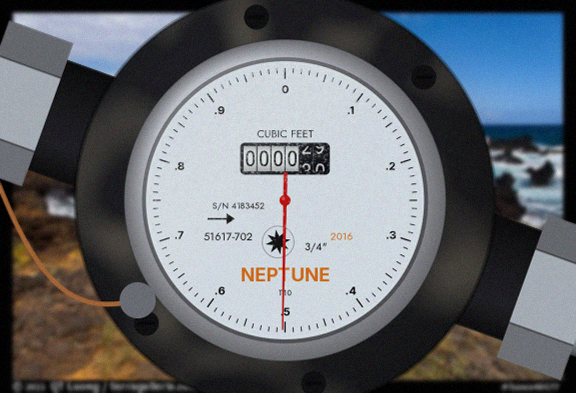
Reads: 29.50ft³
